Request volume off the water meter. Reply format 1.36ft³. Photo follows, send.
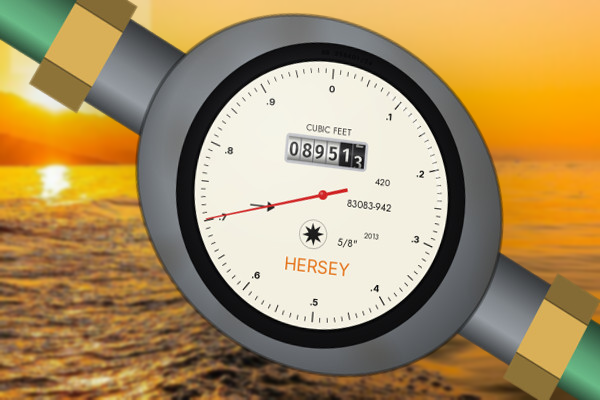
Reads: 89512.70ft³
